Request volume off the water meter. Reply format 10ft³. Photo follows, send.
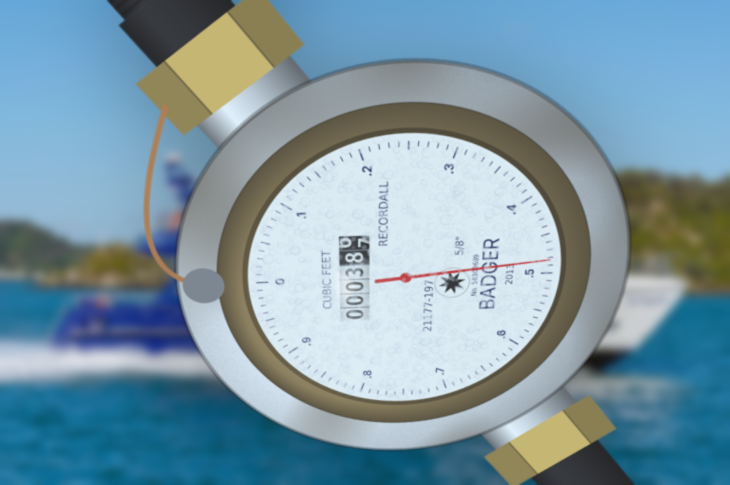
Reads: 386.48ft³
